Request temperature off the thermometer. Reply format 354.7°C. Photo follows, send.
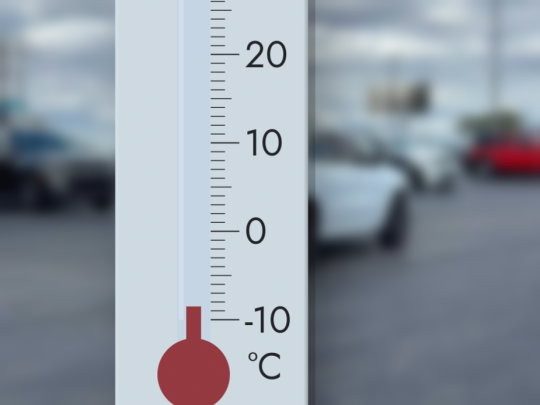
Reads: -8.5°C
